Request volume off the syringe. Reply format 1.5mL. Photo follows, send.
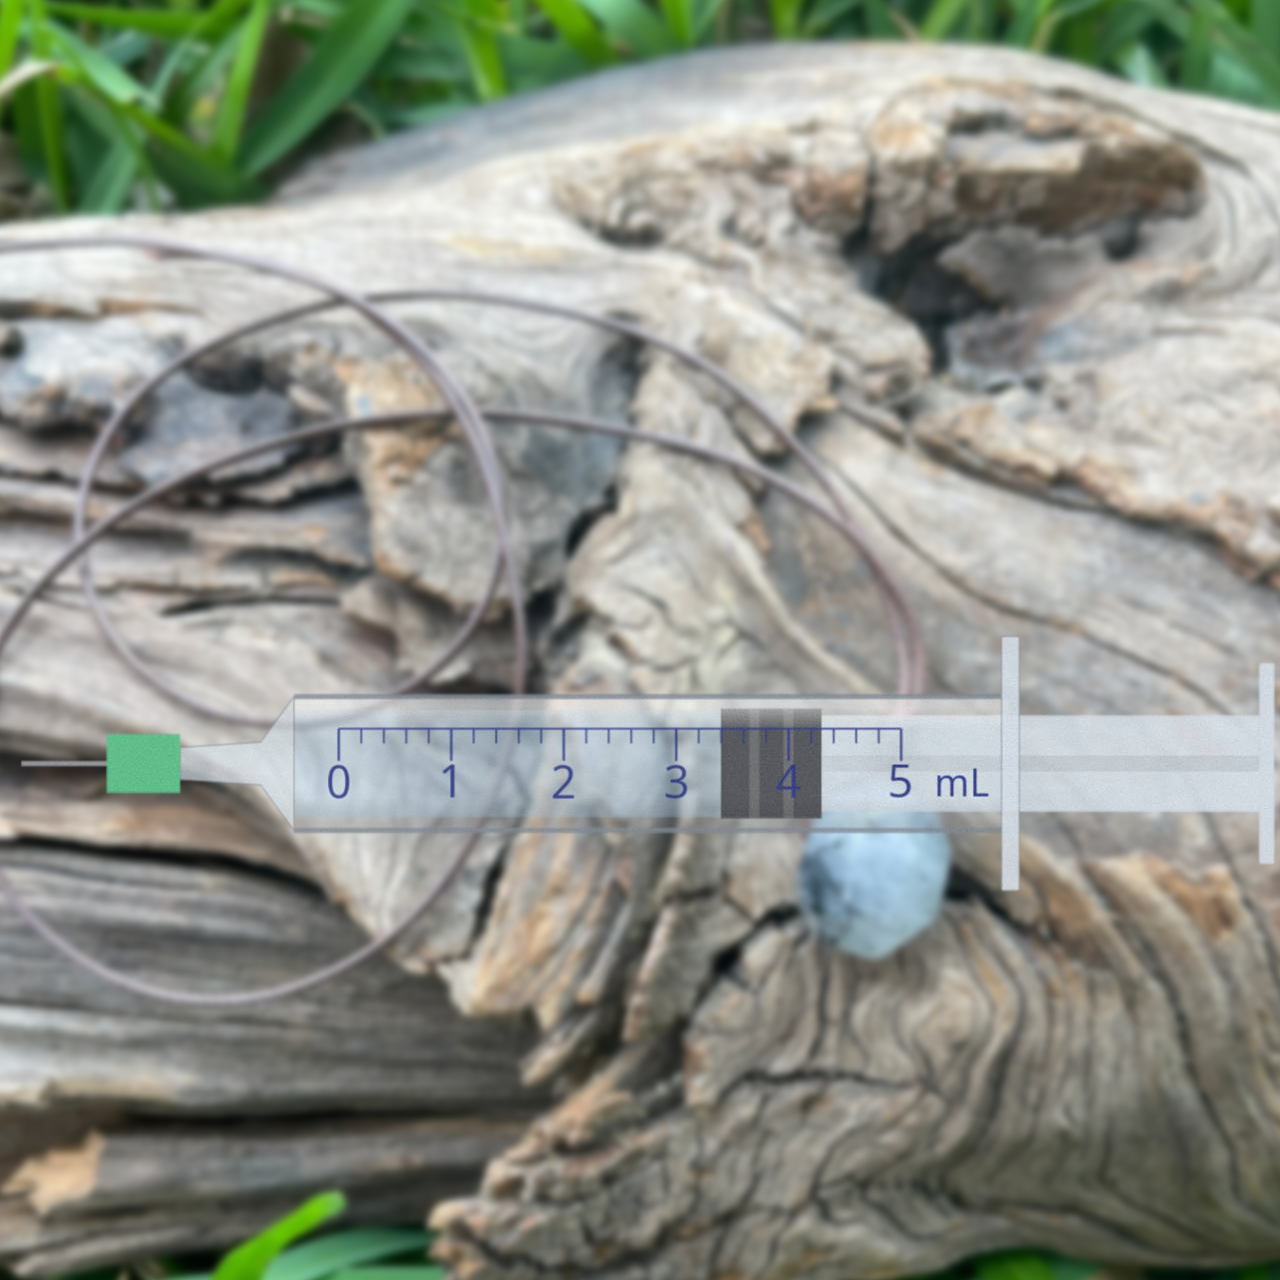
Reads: 3.4mL
